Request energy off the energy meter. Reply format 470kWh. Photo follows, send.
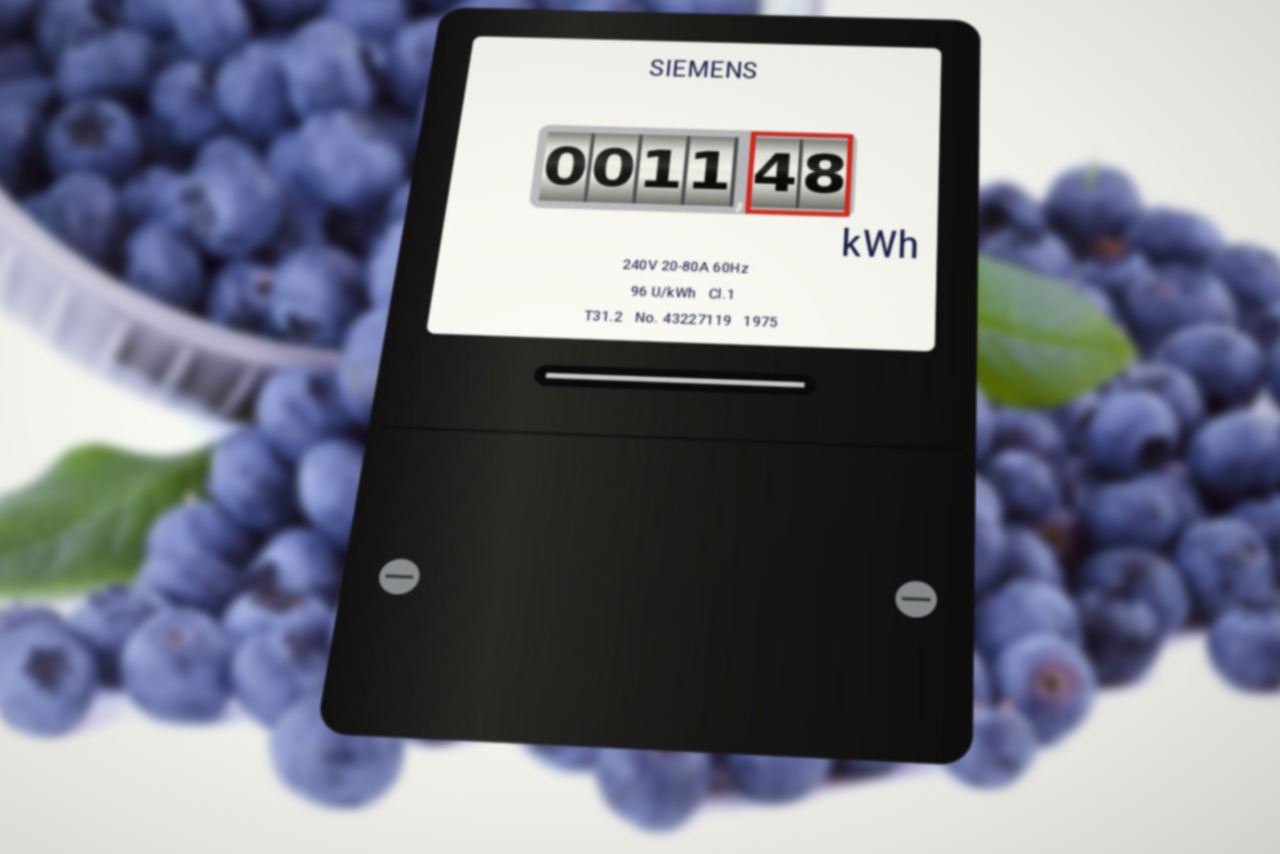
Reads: 11.48kWh
